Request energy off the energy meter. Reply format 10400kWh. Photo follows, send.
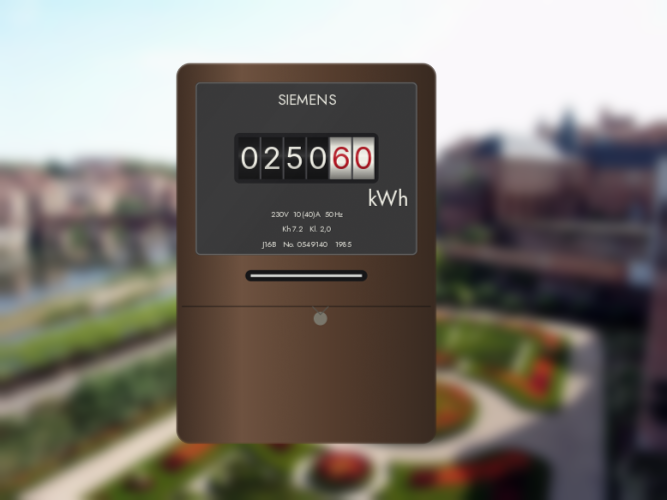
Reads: 250.60kWh
